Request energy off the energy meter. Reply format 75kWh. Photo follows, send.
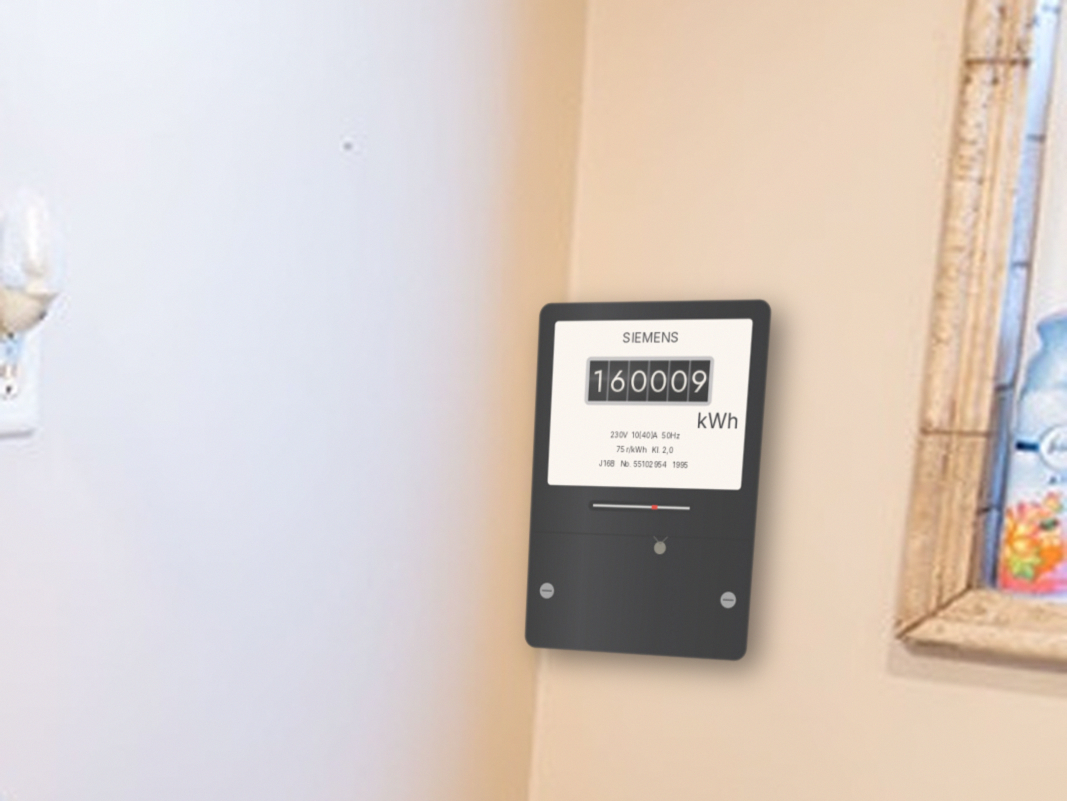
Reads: 160009kWh
